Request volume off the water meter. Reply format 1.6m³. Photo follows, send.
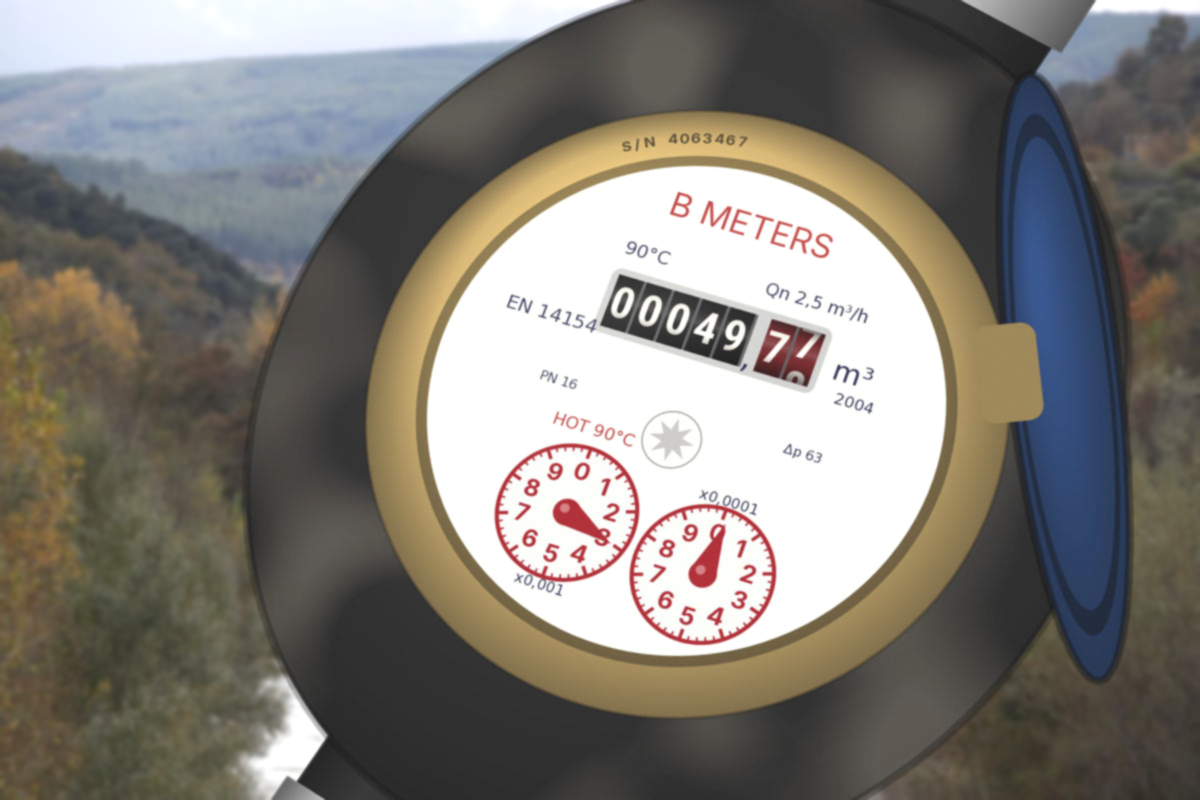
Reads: 49.7730m³
